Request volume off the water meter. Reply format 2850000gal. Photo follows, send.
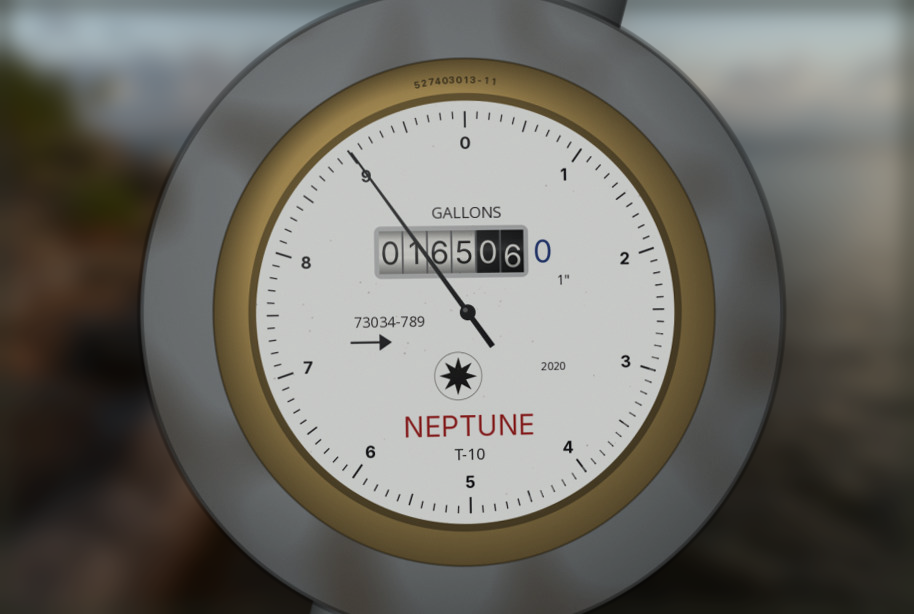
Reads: 165059.0gal
